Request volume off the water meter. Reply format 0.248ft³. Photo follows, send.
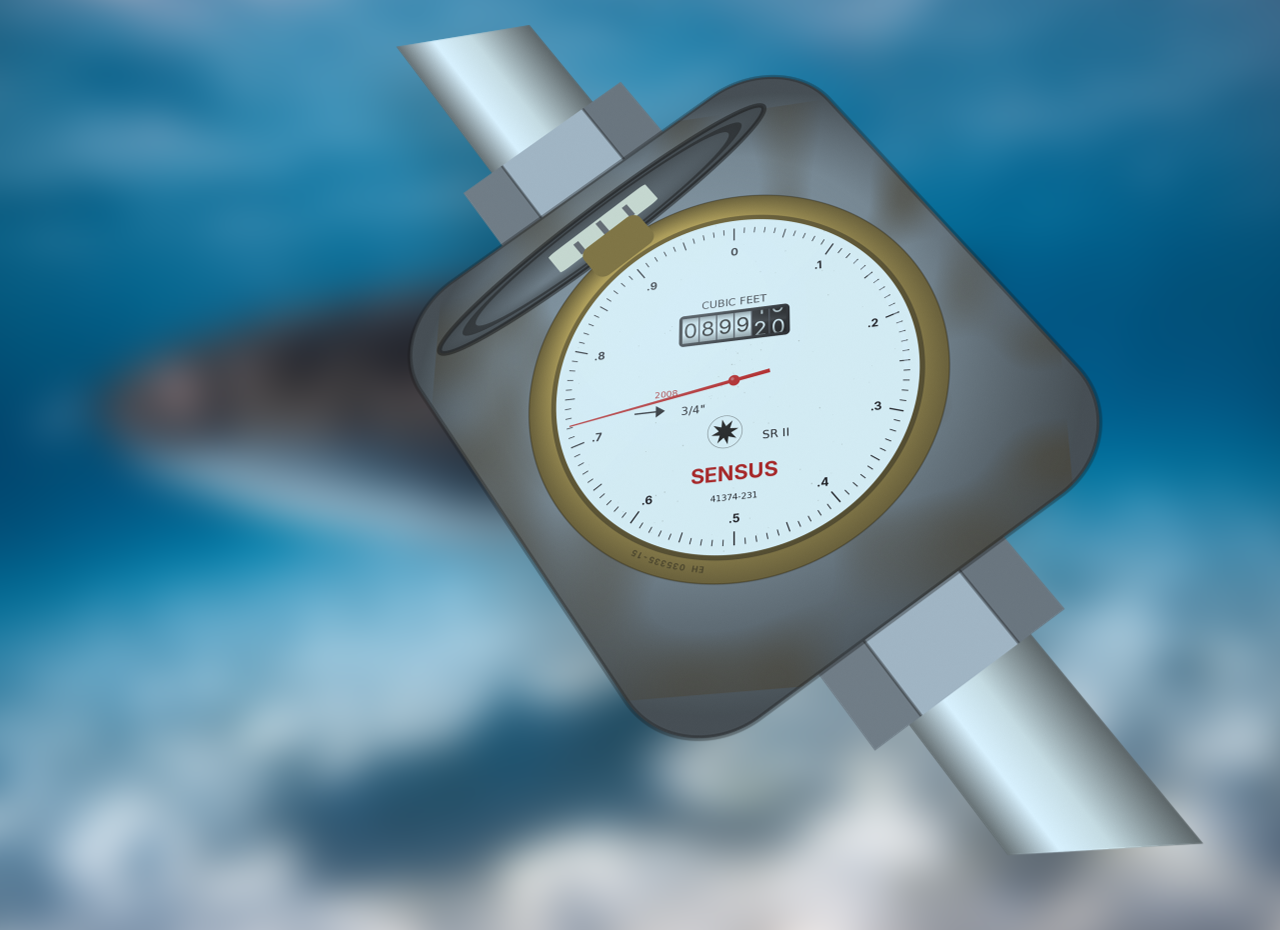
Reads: 89919.72ft³
